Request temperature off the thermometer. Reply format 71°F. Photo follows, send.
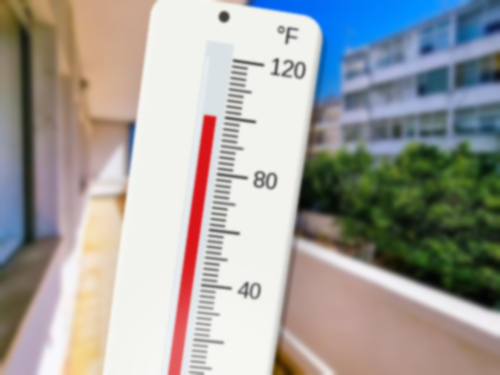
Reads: 100°F
